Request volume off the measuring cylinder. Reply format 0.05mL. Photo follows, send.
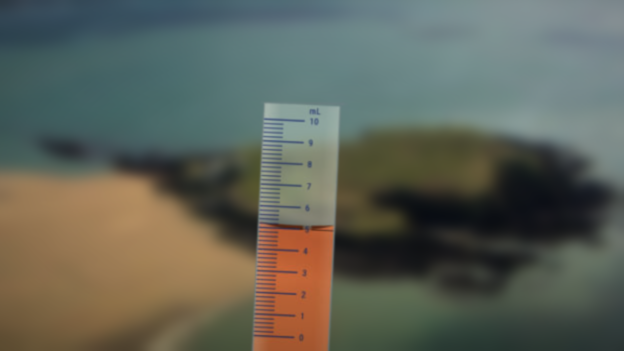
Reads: 5mL
